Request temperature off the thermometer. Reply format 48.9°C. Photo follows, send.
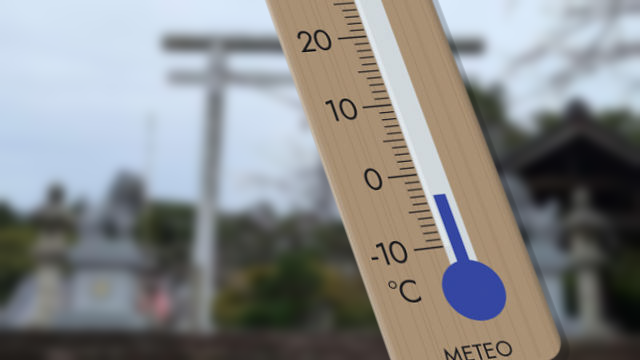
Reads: -3°C
